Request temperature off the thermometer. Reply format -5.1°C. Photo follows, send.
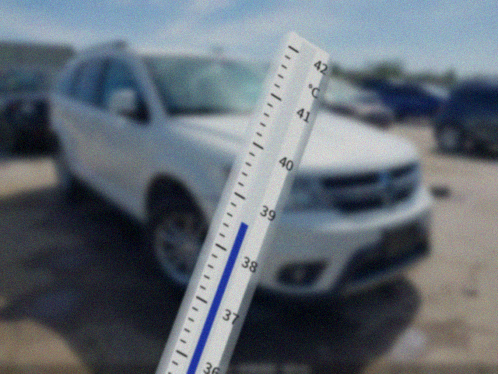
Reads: 38.6°C
